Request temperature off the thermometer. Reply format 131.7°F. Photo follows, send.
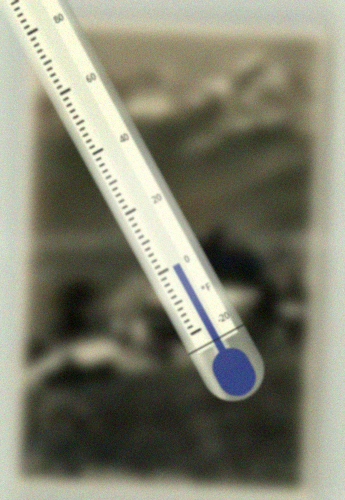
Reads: 0°F
